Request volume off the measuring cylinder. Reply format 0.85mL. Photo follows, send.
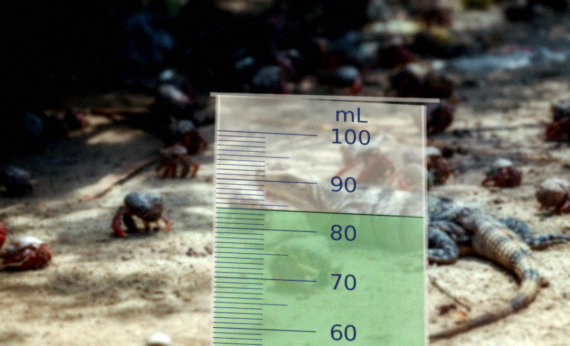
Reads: 84mL
